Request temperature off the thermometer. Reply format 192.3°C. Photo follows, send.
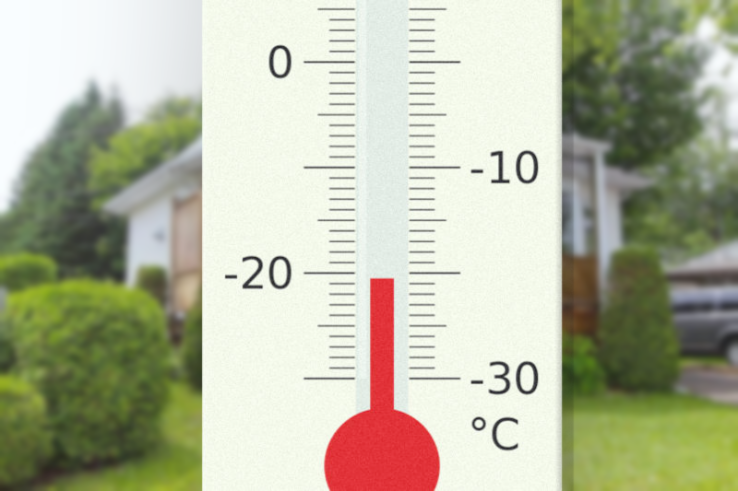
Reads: -20.5°C
